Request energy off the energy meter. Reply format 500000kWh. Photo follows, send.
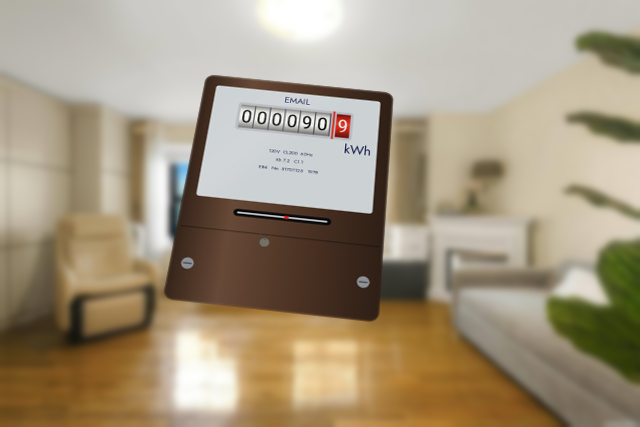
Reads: 90.9kWh
